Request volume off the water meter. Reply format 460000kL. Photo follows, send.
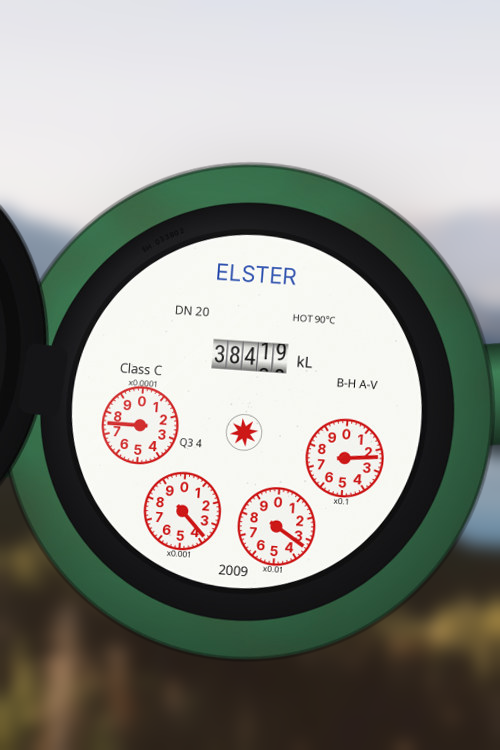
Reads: 38419.2337kL
